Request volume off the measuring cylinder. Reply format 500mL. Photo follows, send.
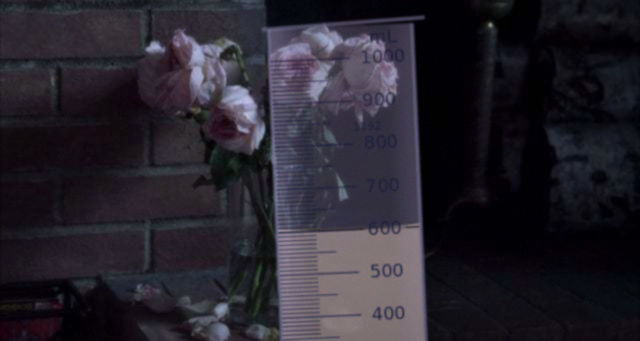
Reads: 600mL
